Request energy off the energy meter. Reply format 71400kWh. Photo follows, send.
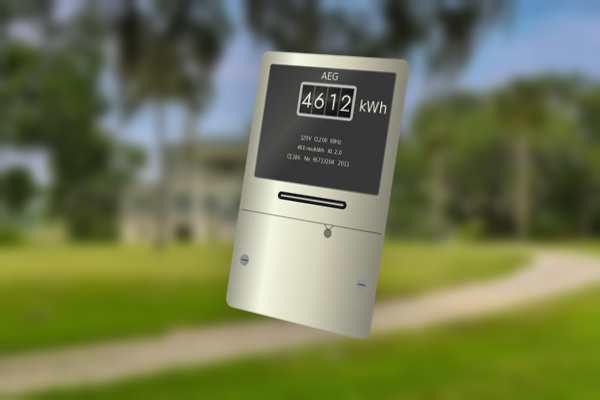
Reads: 4612kWh
